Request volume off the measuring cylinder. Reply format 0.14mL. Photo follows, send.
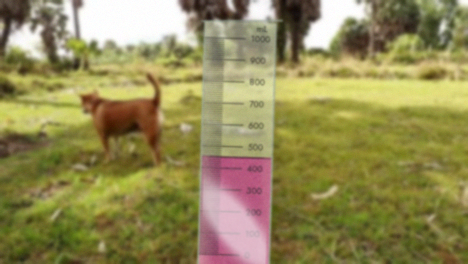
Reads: 450mL
